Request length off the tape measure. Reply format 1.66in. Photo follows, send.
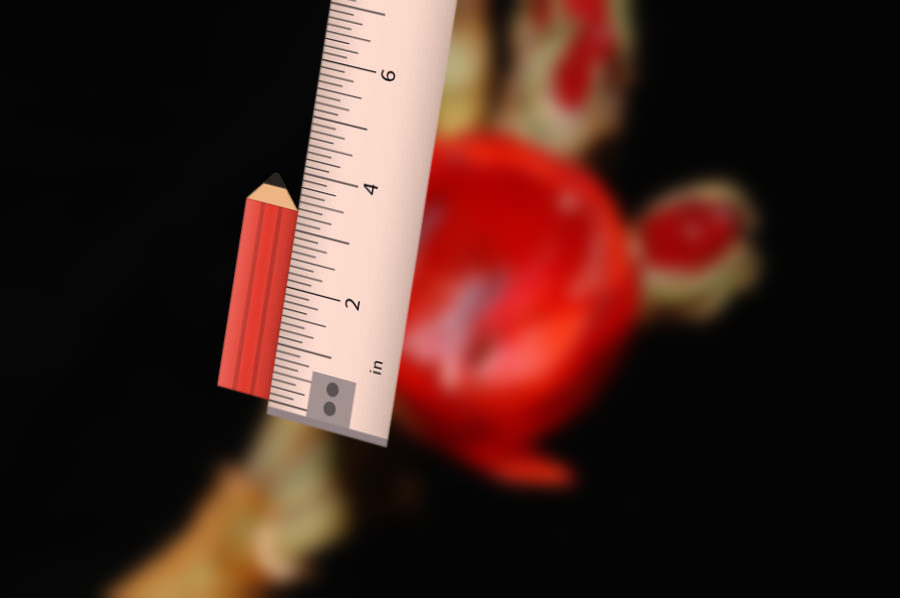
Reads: 3.875in
